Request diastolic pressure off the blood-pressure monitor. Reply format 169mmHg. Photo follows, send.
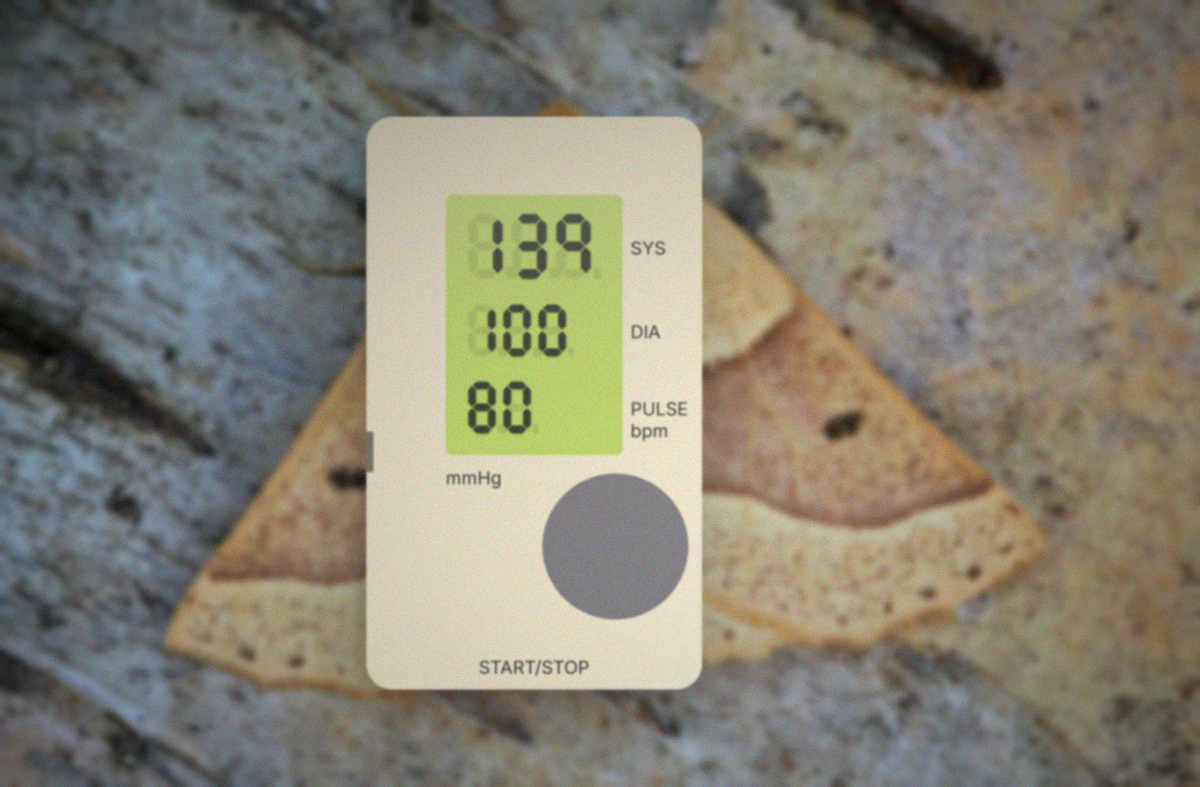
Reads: 100mmHg
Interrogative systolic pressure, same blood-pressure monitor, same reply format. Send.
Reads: 139mmHg
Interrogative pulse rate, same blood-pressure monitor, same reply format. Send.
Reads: 80bpm
